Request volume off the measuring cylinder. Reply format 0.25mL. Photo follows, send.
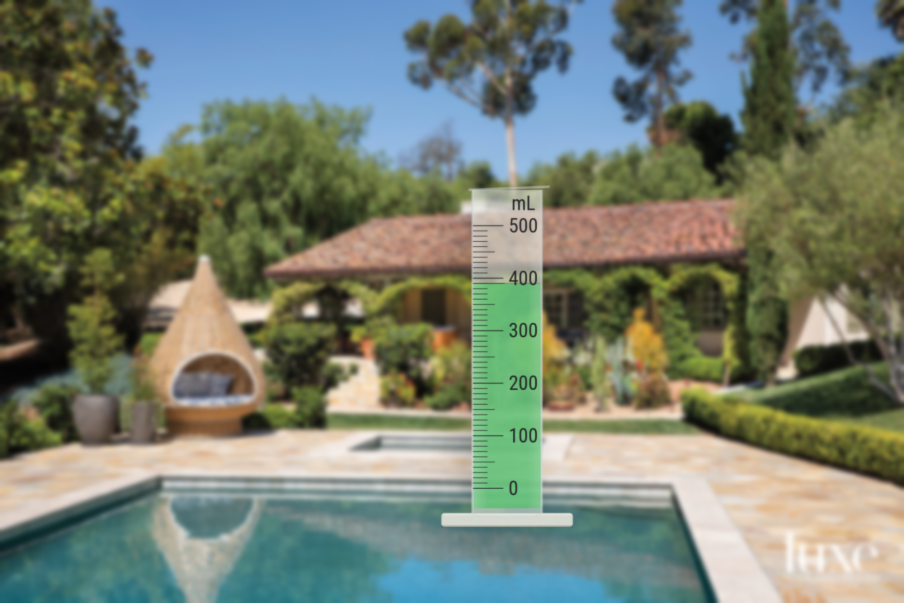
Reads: 390mL
